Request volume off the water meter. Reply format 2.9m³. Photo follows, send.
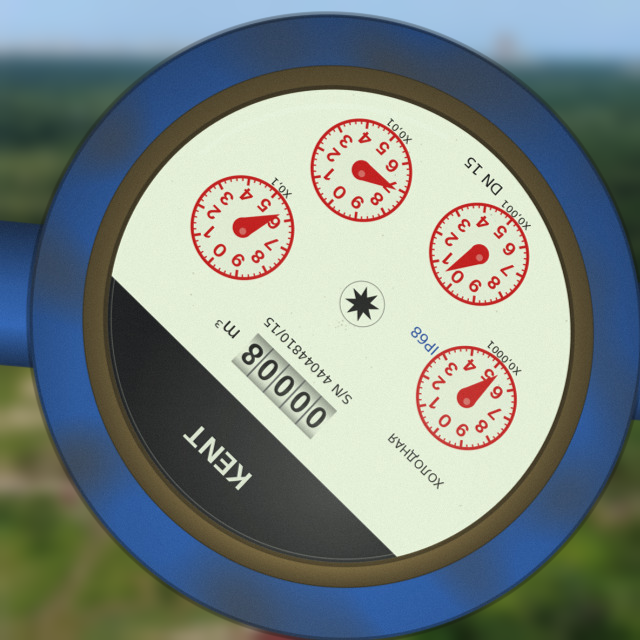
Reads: 8.5705m³
